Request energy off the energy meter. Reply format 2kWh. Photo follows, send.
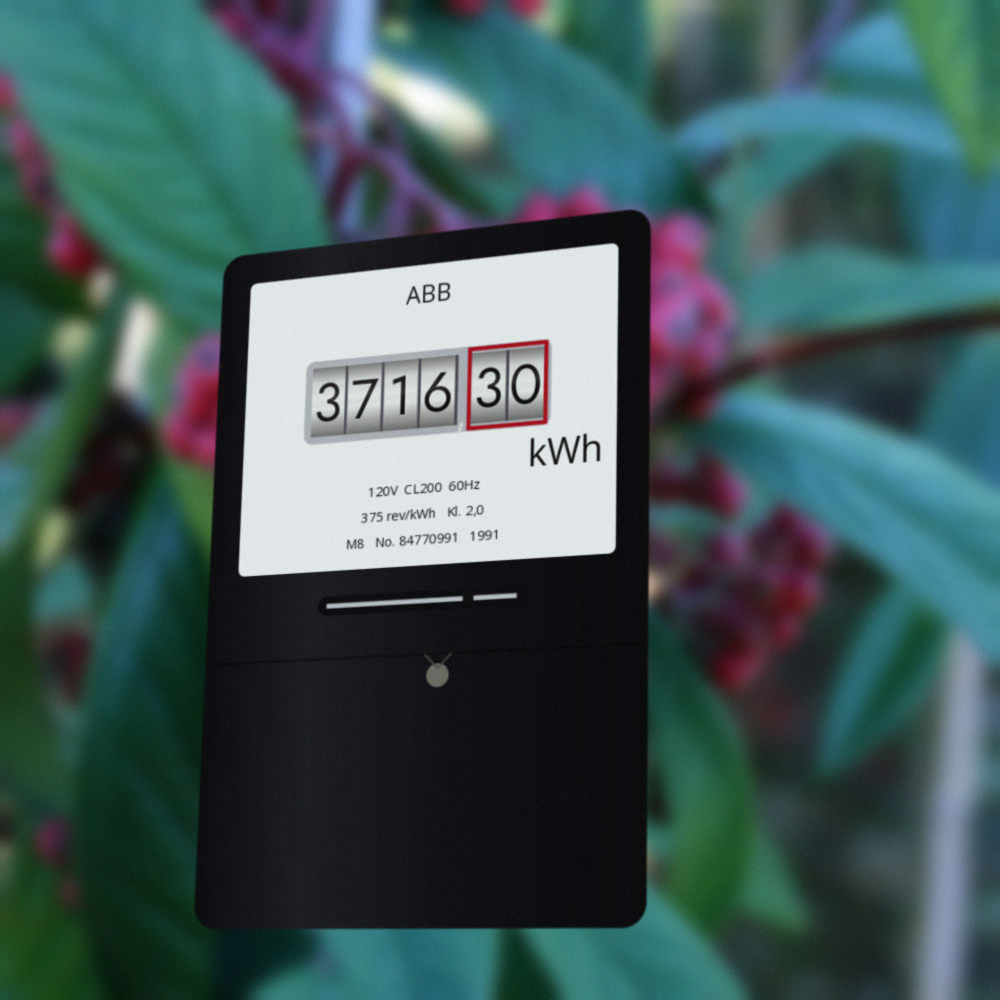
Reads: 3716.30kWh
